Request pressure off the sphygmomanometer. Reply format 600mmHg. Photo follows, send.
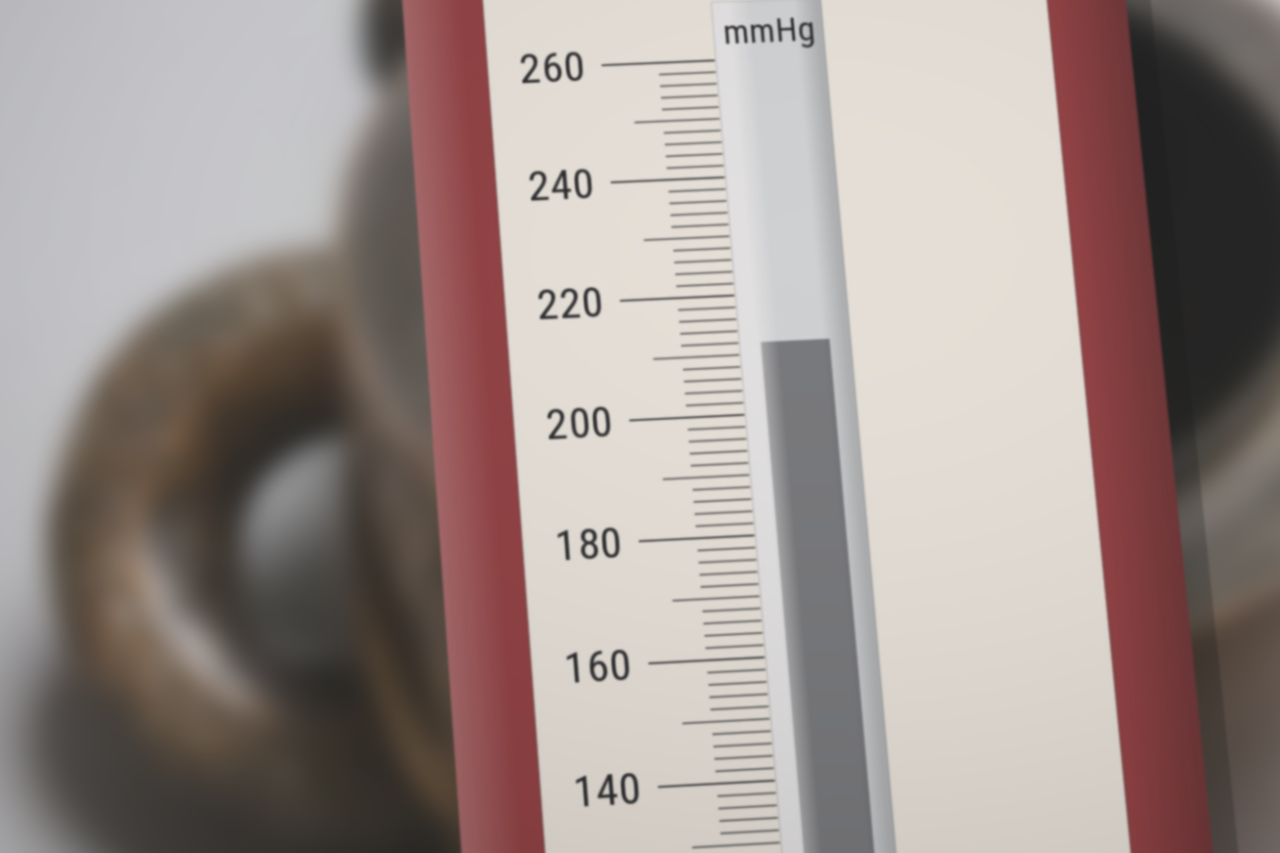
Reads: 212mmHg
